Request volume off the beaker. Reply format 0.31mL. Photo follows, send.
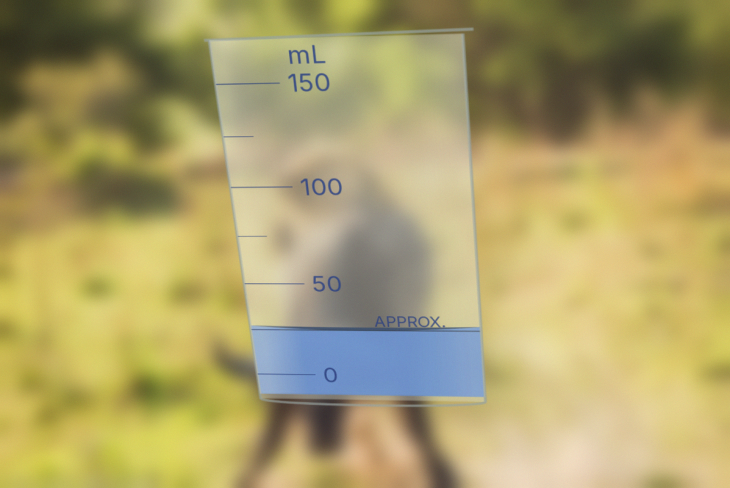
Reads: 25mL
